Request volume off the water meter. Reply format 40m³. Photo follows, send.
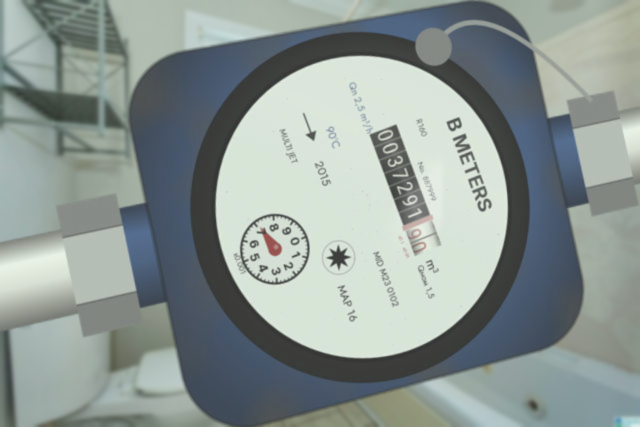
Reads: 37291.897m³
